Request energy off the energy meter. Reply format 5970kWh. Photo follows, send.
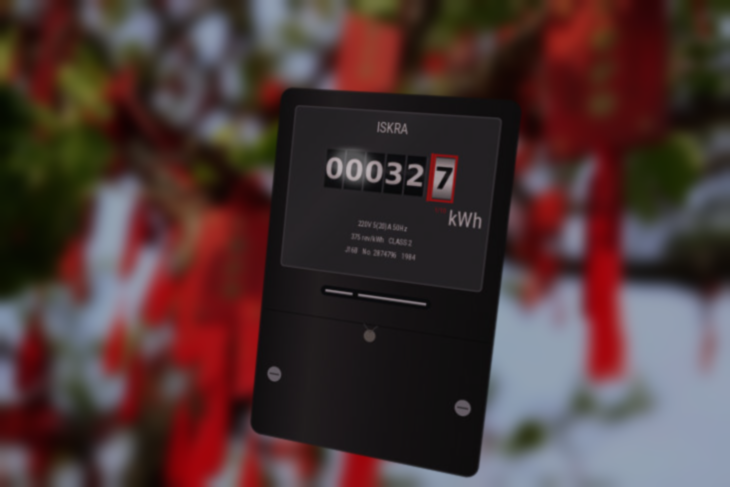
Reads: 32.7kWh
